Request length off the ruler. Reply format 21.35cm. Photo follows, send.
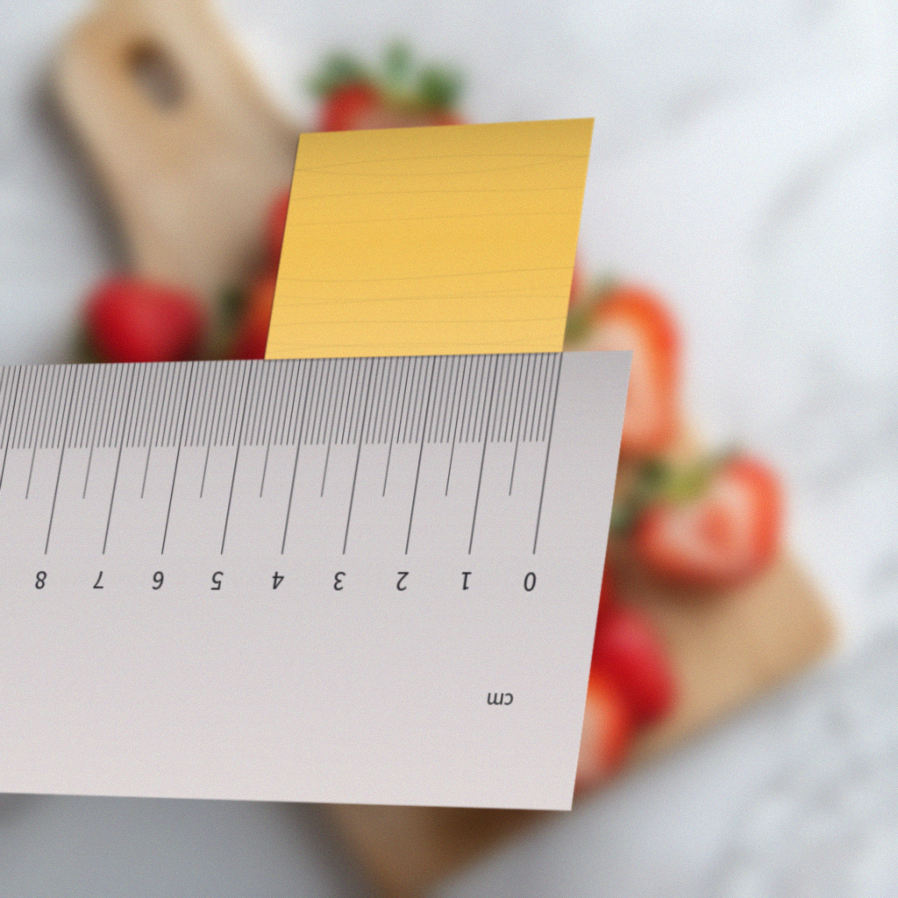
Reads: 4.8cm
